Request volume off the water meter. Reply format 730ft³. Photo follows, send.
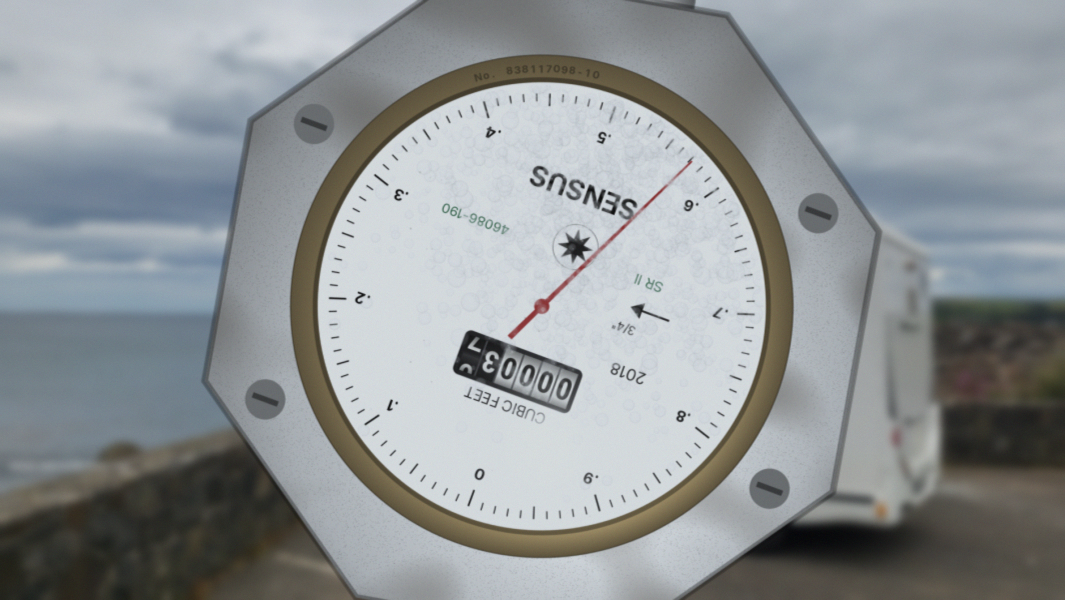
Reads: 36.57ft³
